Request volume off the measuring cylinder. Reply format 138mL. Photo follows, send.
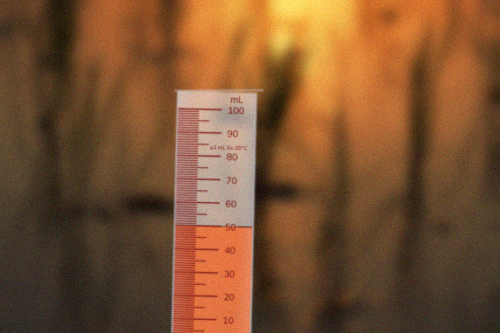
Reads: 50mL
